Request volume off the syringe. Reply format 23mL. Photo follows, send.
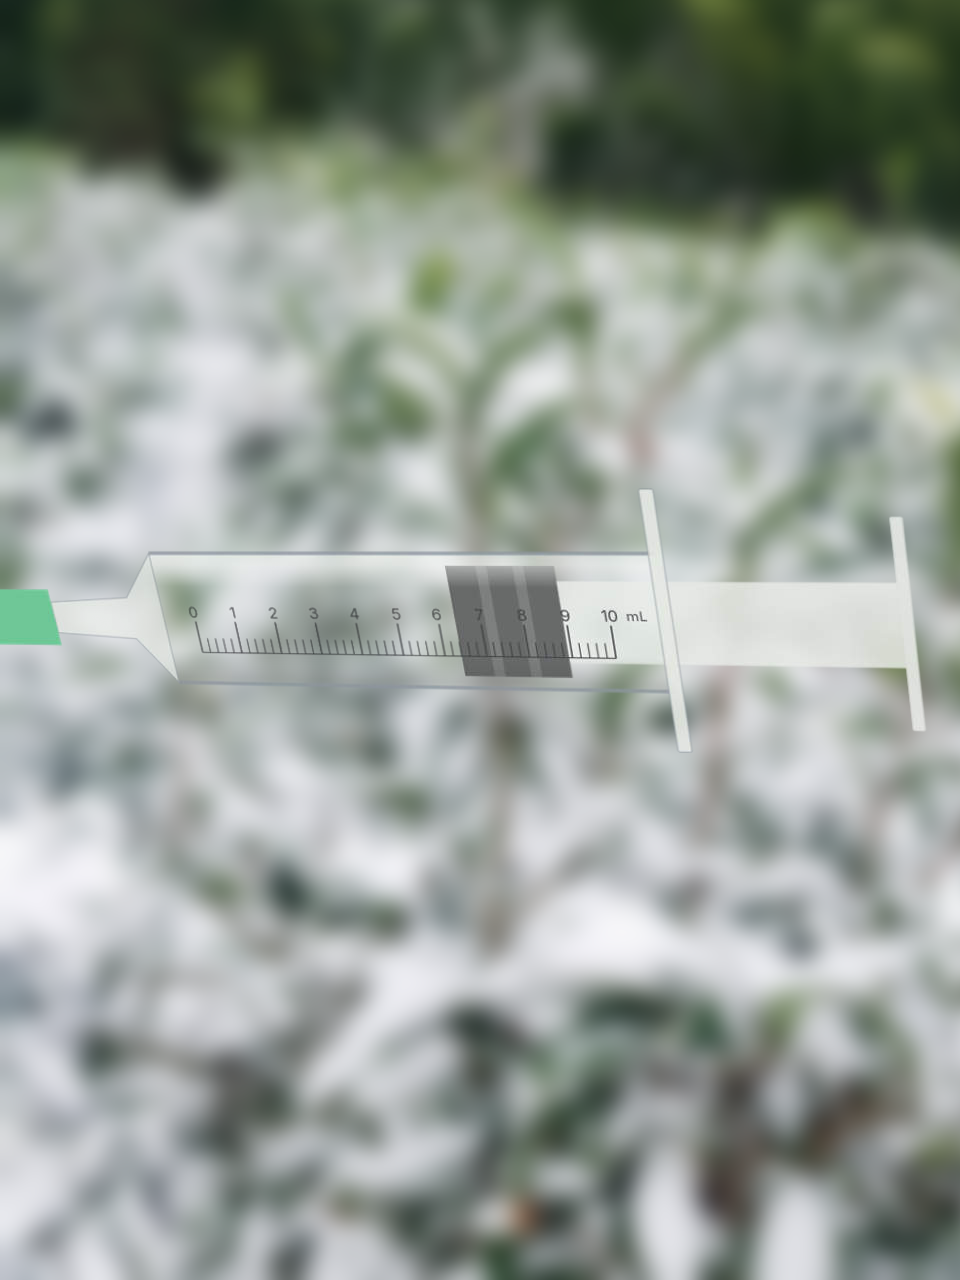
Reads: 6.4mL
